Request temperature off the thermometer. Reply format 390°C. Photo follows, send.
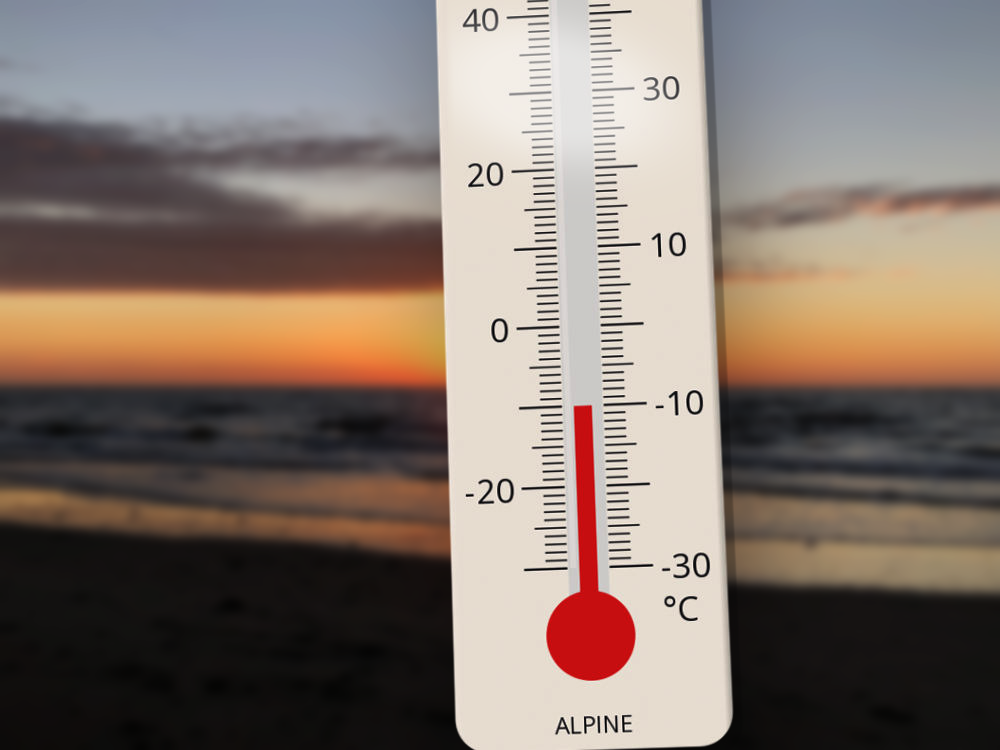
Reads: -10°C
